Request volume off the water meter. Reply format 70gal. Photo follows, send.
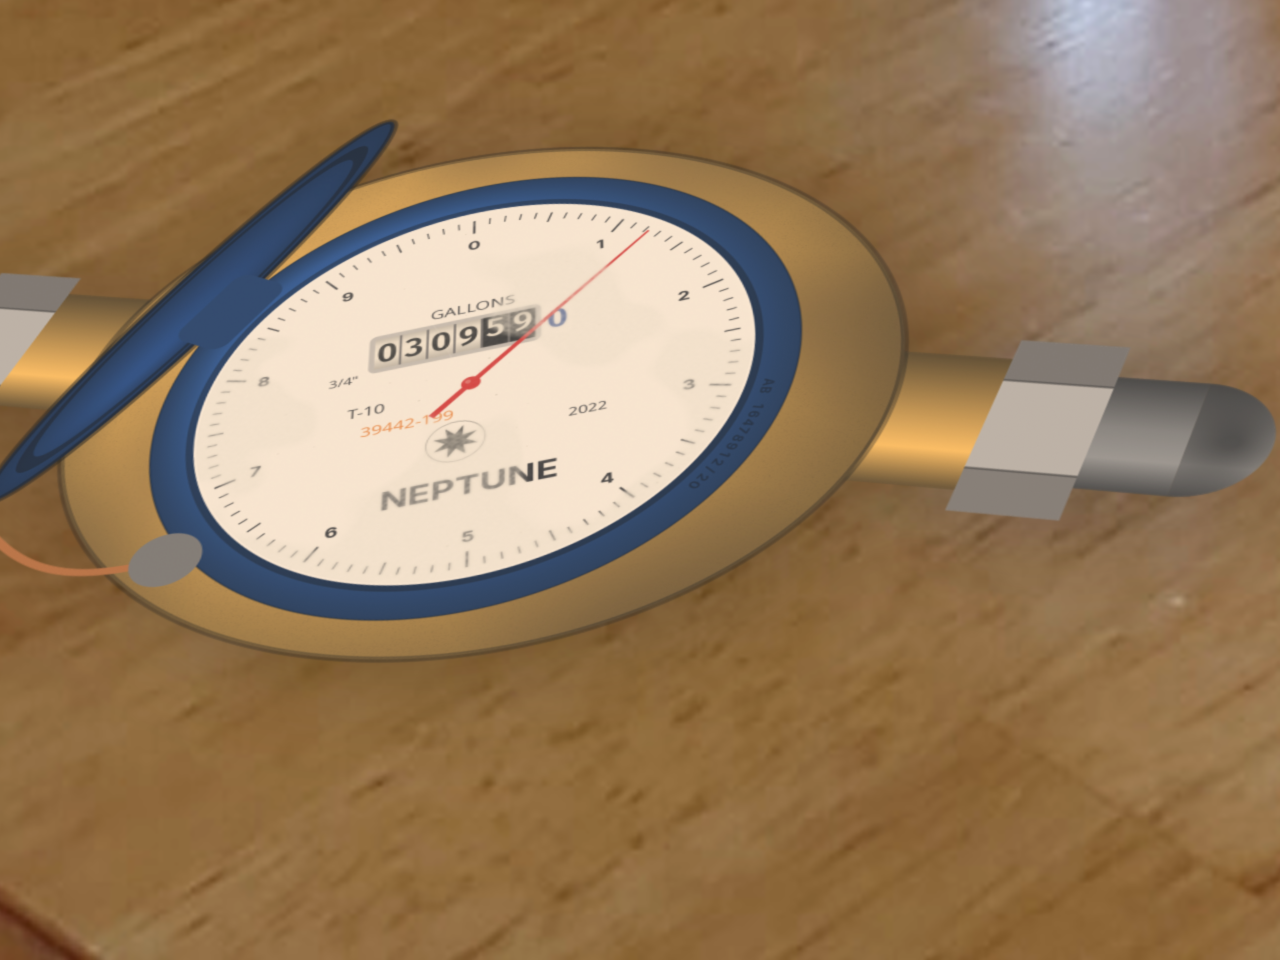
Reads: 309591.2gal
